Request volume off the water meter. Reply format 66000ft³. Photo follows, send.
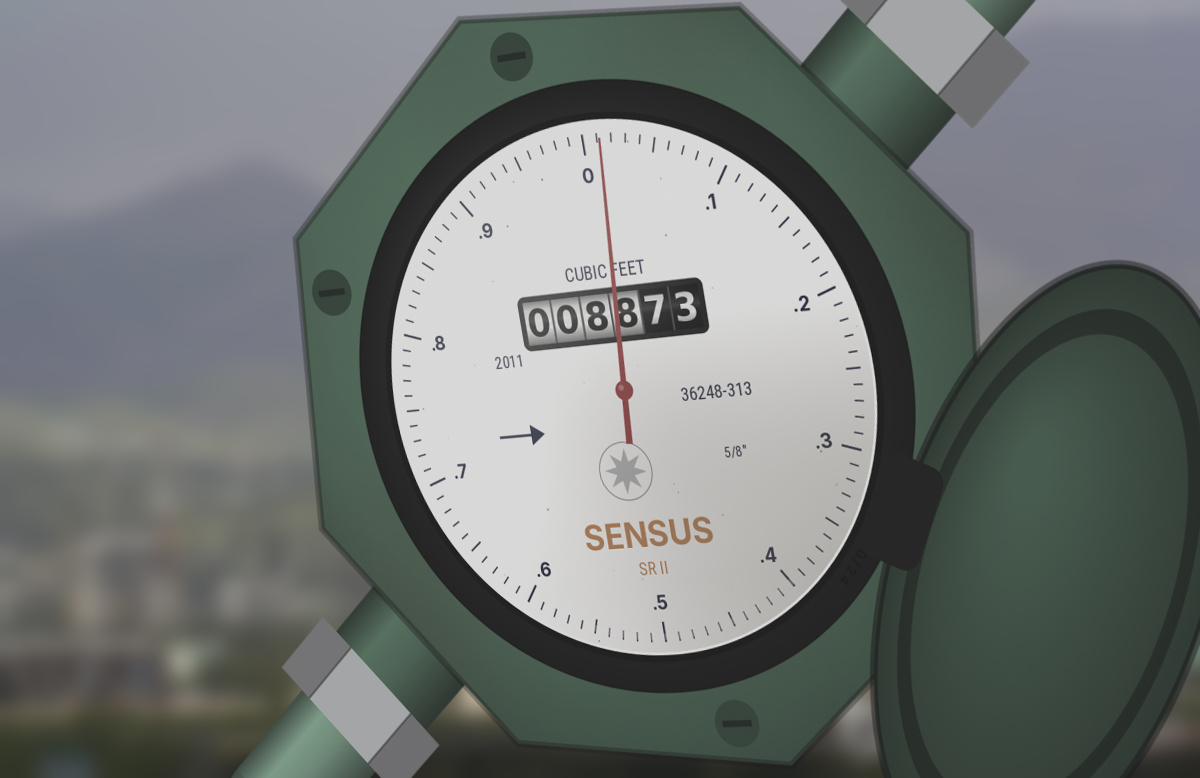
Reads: 8873.01ft³
